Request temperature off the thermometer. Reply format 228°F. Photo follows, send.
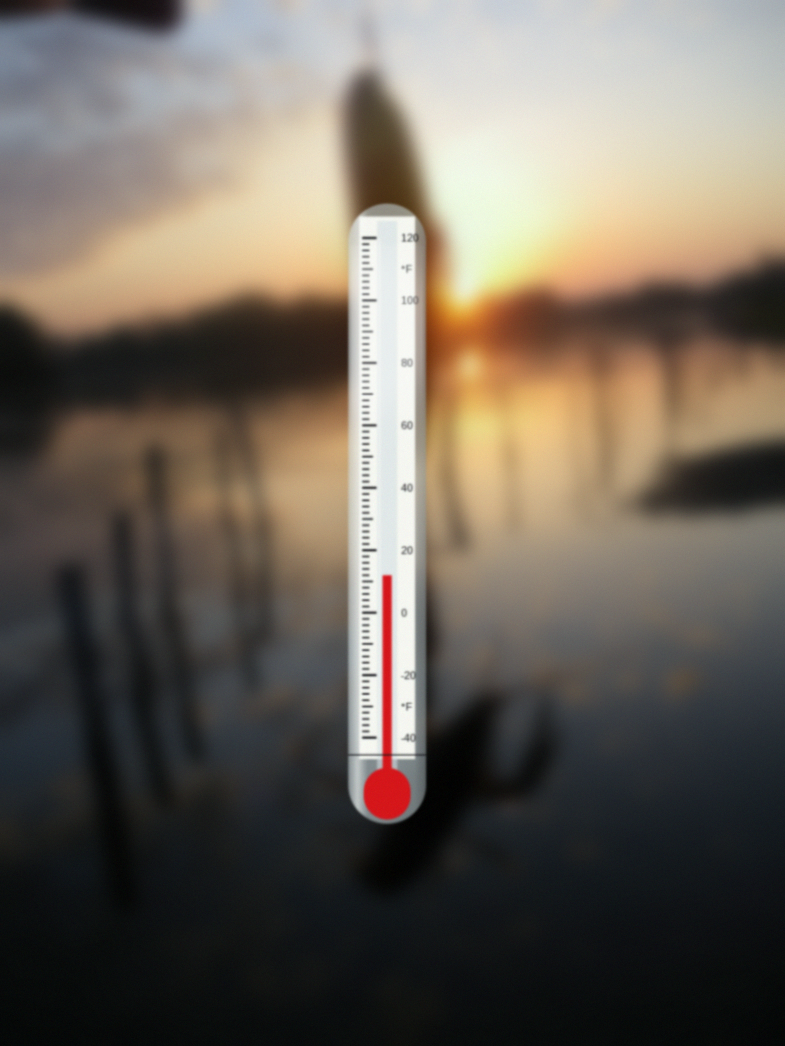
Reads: 12°F
